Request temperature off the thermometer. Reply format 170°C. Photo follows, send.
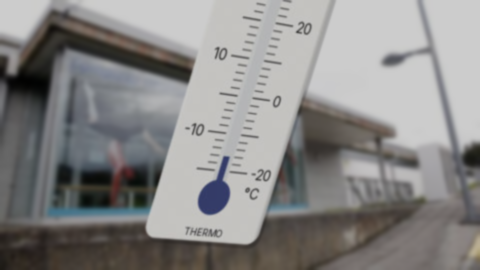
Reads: -16°C
